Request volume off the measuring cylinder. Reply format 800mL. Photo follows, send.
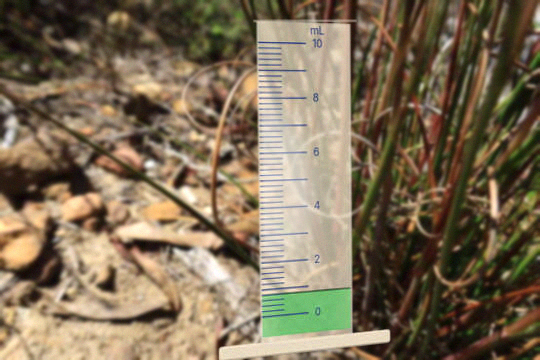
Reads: 0.8mL
